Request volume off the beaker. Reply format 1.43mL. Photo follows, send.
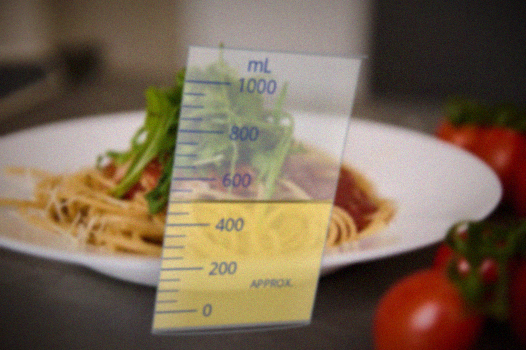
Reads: 500mL
